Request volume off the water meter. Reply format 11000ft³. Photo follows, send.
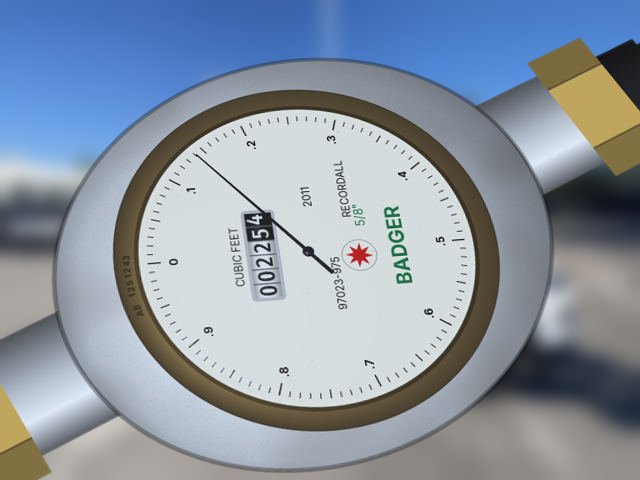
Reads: 2254.14ft³
